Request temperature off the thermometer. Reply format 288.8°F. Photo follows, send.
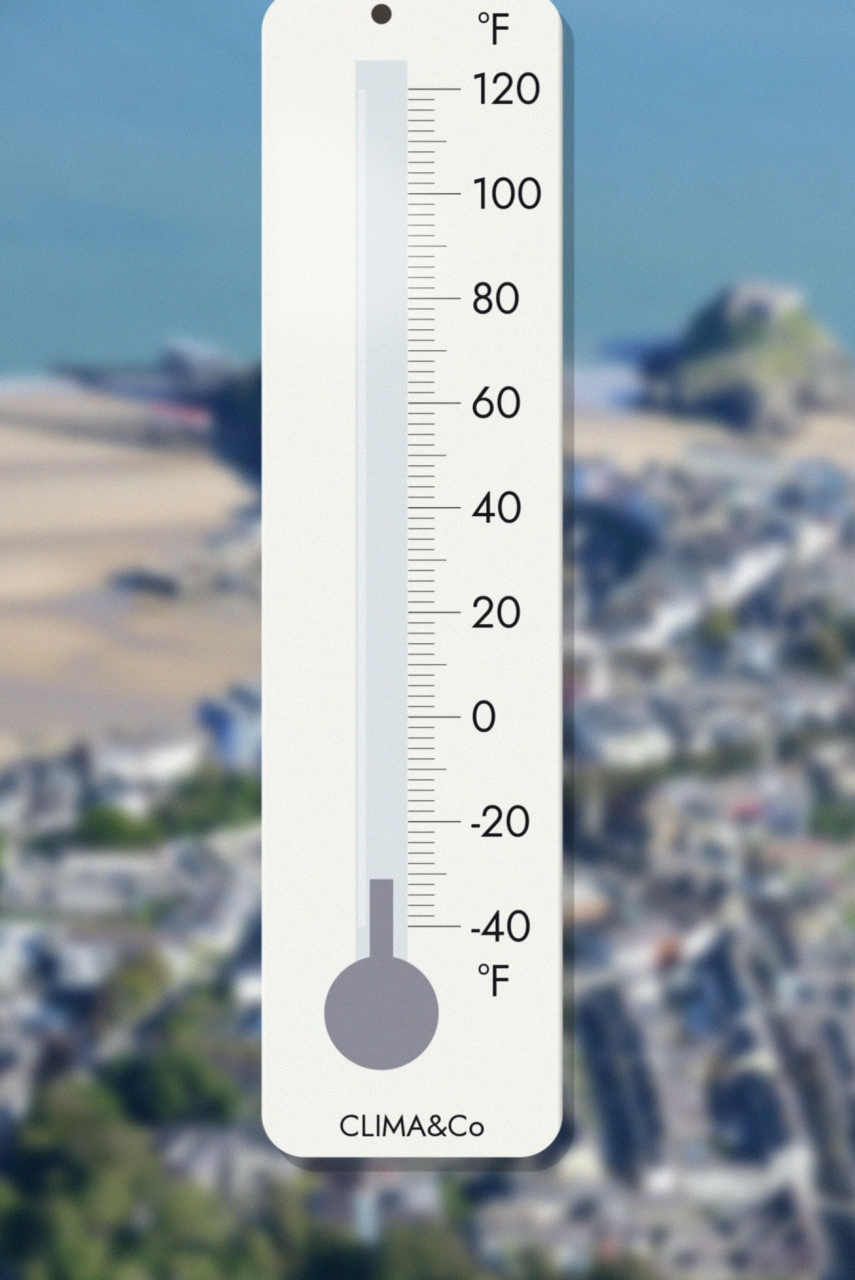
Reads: -31°F
